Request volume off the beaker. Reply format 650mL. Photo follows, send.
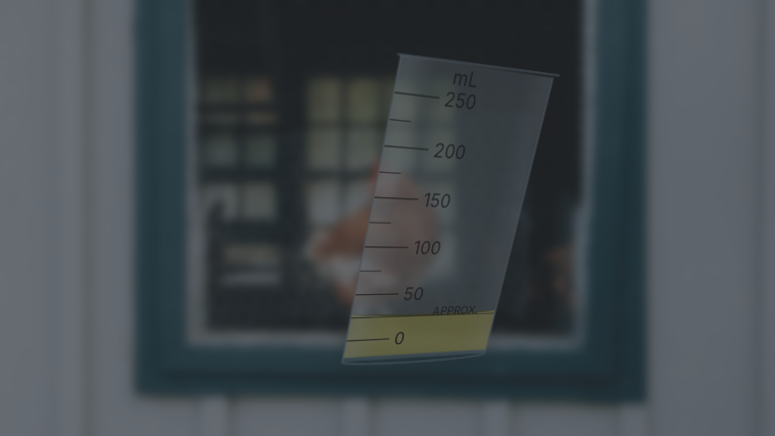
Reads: 25mL
